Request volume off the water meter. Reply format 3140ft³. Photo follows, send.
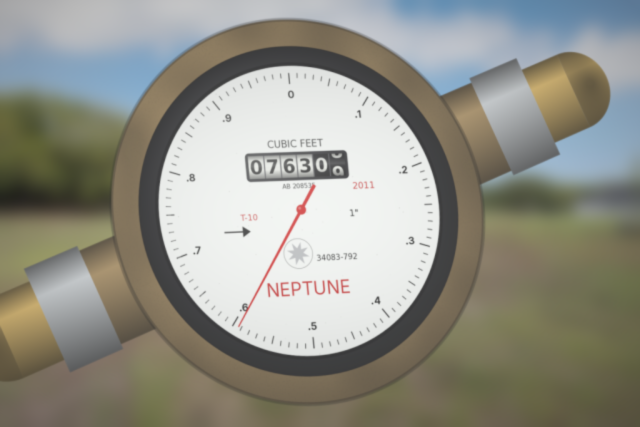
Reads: 76308.59ft³
